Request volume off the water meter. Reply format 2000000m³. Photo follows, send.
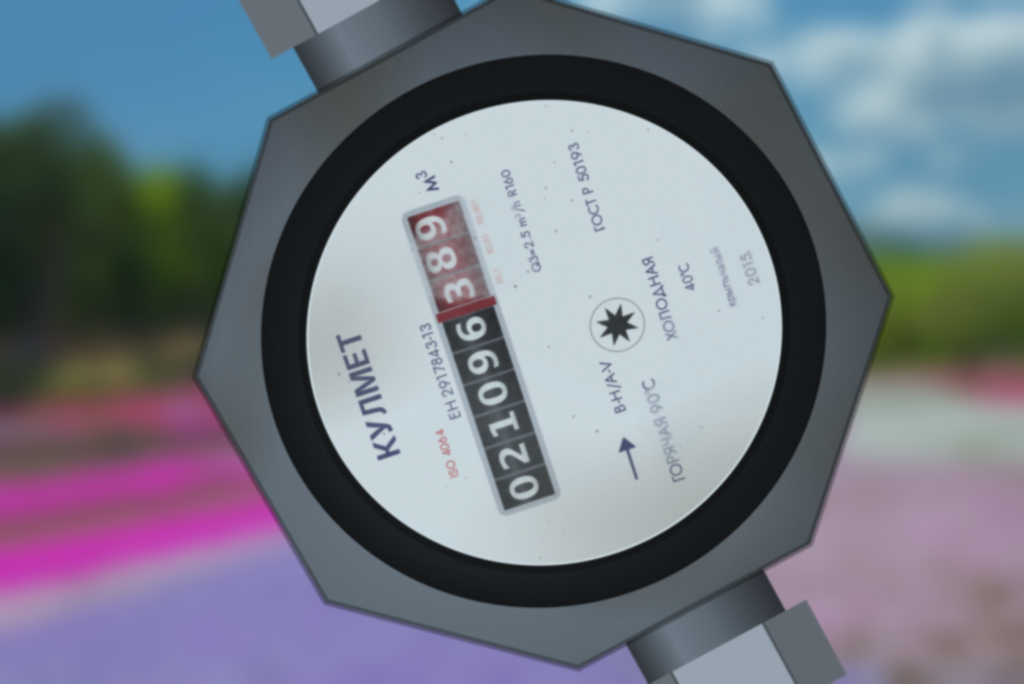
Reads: 21096.389m³
